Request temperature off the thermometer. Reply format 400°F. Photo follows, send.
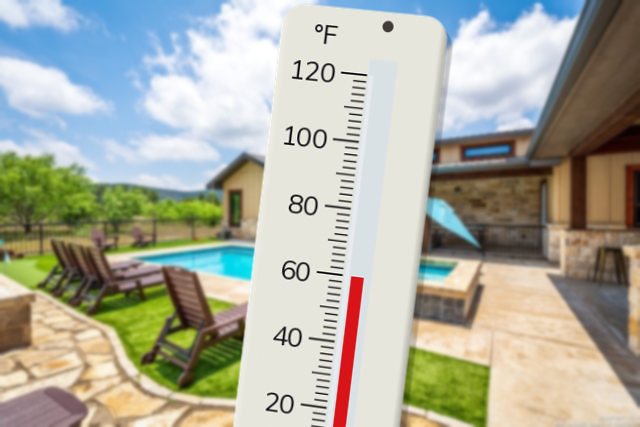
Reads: 60°F
